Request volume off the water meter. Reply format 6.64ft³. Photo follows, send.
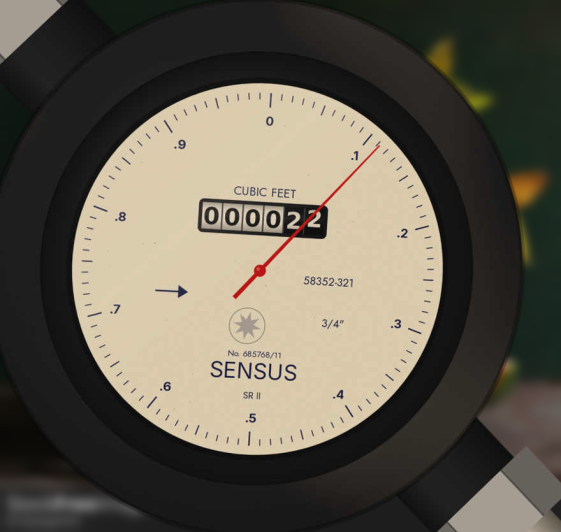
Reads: 22.11ft³
